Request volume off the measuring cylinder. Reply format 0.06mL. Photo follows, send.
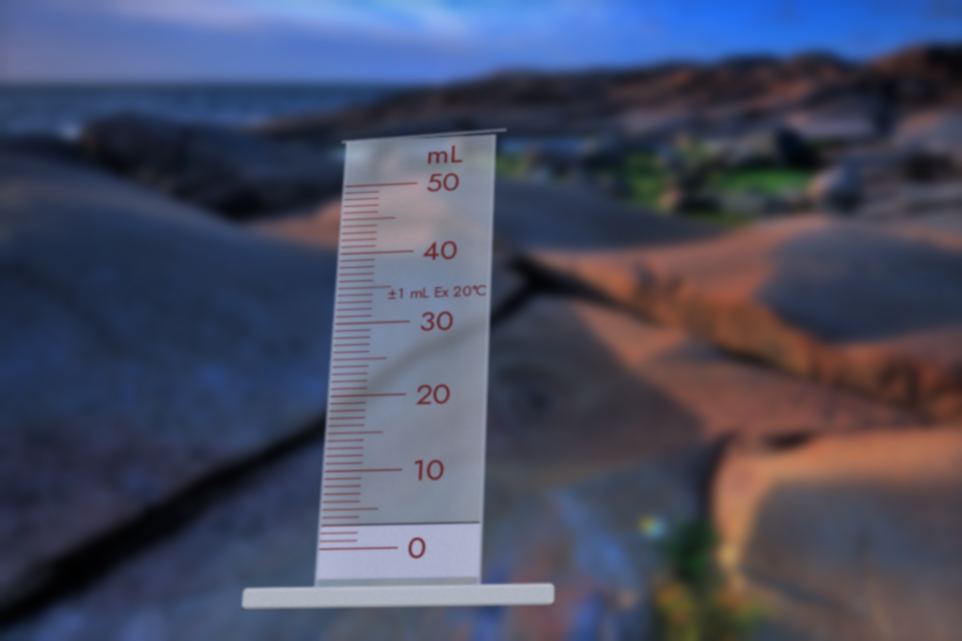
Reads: 3mL
